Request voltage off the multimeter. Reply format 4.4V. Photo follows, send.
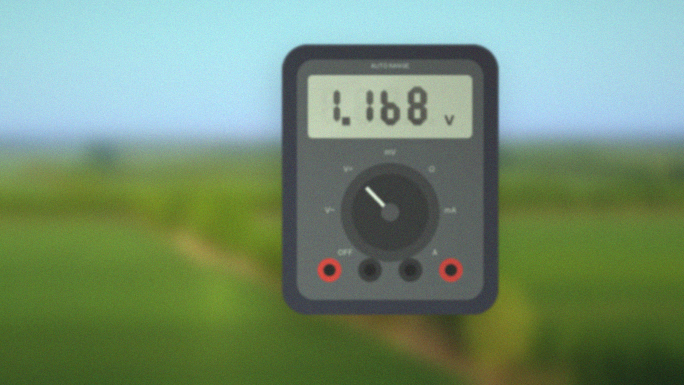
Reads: 1.168V
